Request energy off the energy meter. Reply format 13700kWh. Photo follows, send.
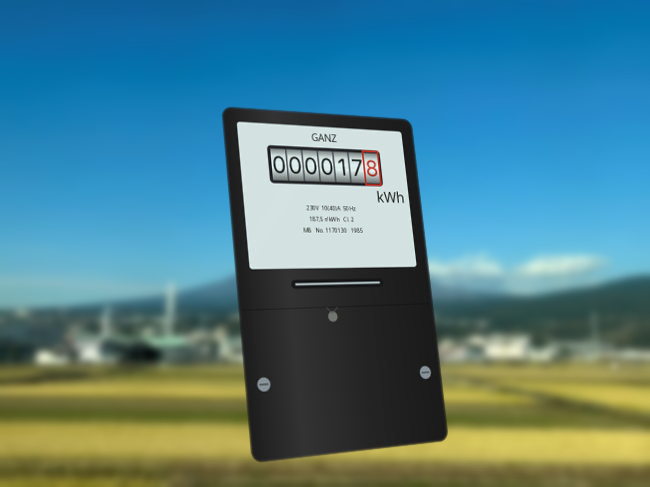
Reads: 17.8kWh
